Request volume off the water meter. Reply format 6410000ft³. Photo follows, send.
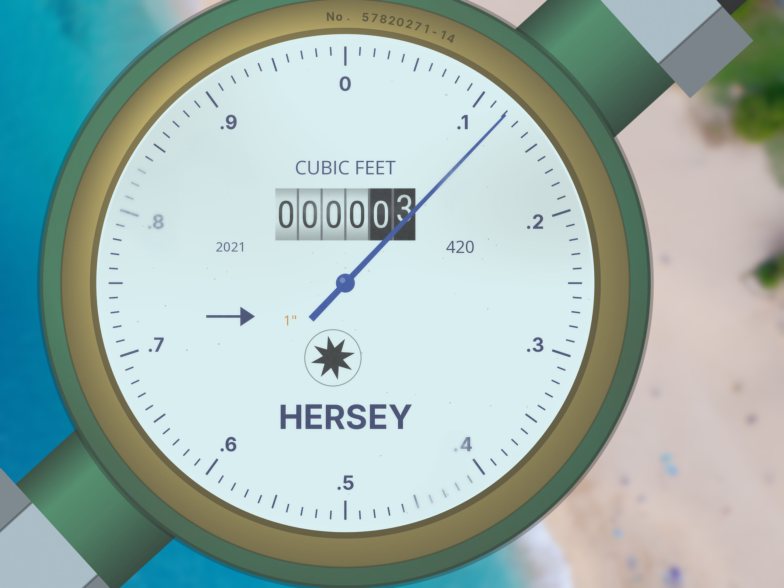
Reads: 3.12ft³
